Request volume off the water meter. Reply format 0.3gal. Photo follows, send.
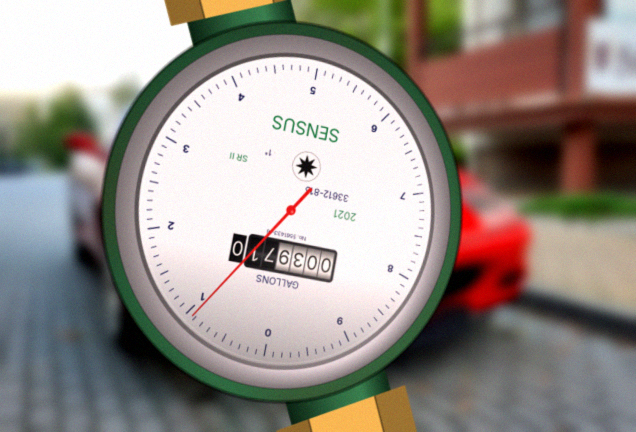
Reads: 39710.9gal
